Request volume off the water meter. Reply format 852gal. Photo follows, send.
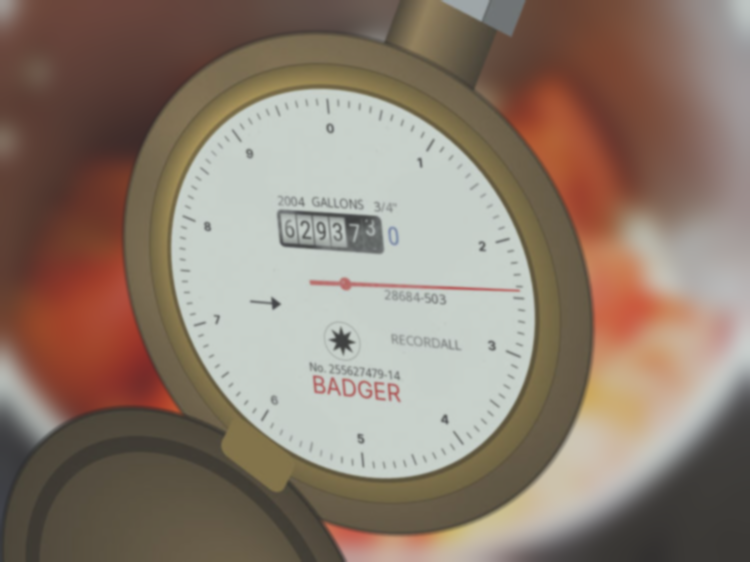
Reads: 6293732.4gal
